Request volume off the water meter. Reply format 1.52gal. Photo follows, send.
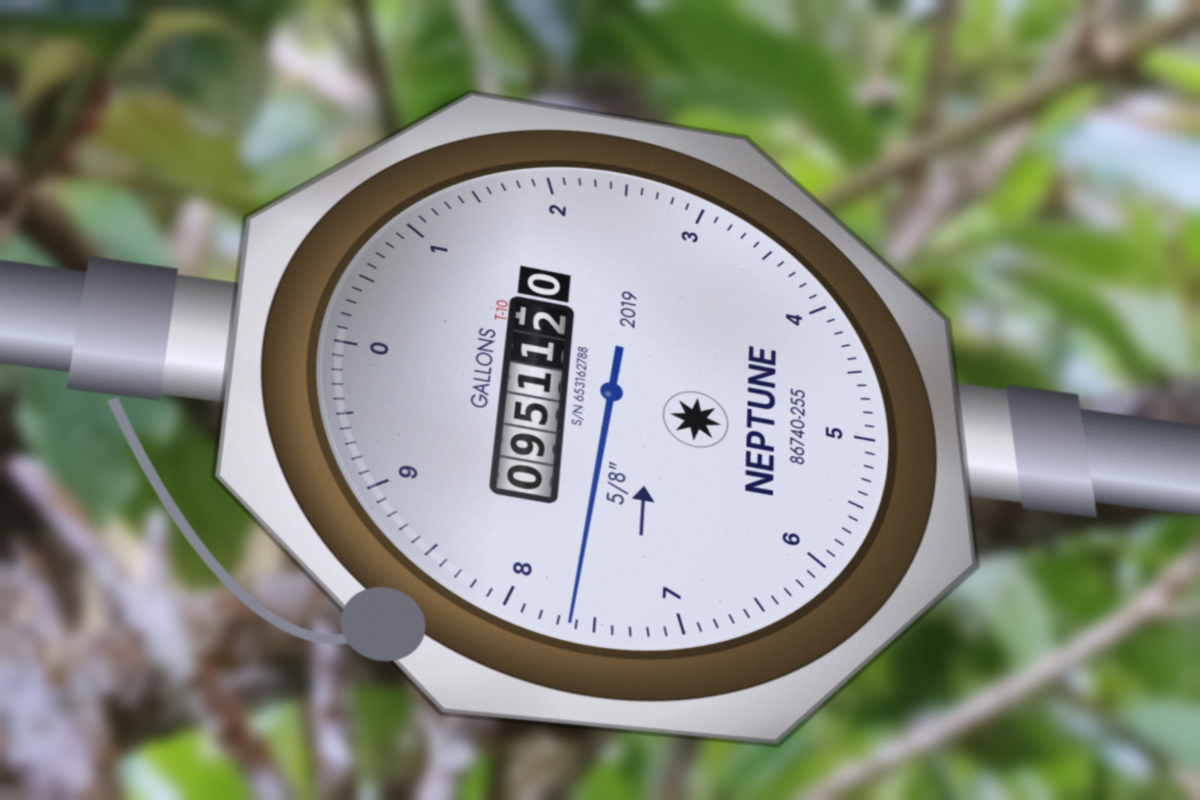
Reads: 951117.6gal
